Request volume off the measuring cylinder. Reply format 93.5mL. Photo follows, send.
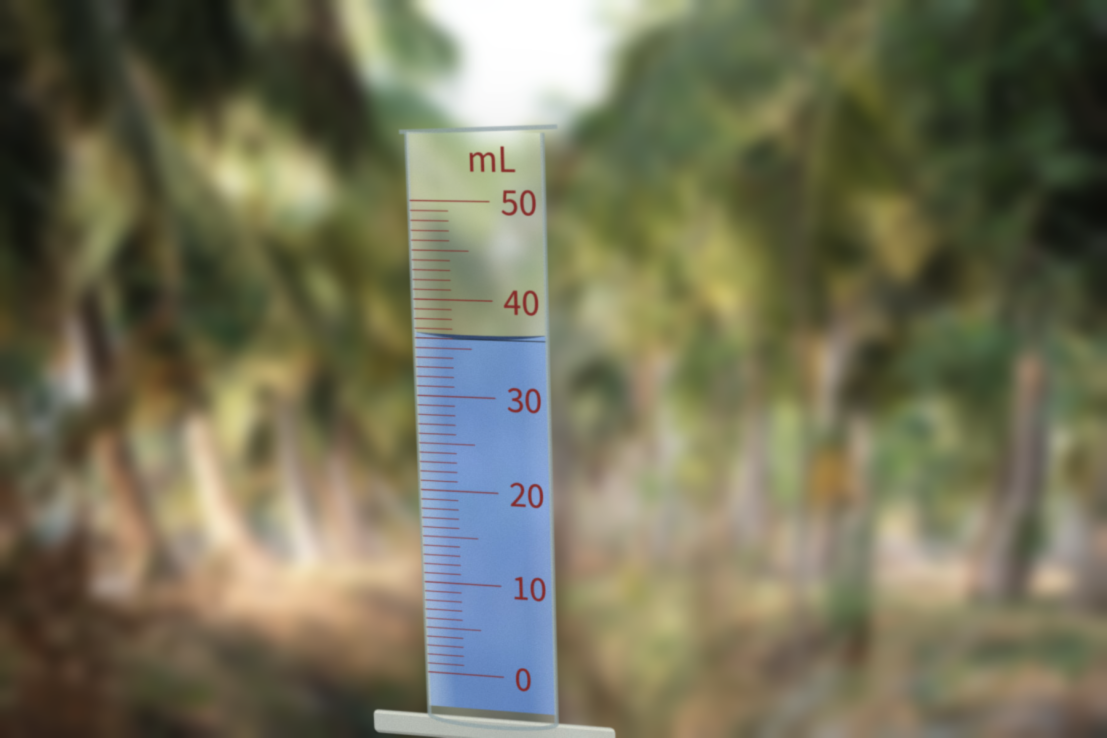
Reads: 36mL
